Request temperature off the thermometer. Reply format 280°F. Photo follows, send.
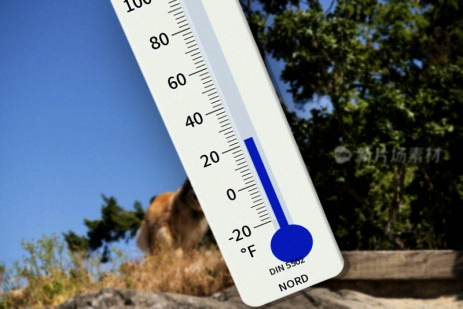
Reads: 22°F
